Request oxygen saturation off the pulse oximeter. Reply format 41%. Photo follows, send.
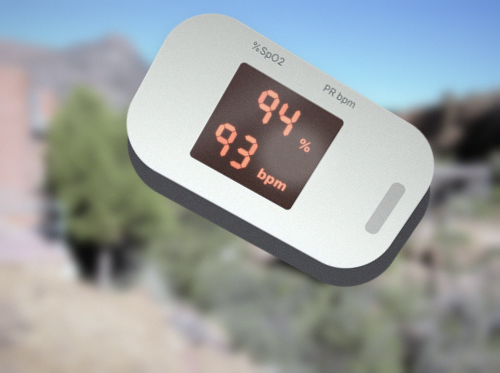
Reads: 94%
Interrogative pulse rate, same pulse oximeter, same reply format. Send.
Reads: 93bpm
